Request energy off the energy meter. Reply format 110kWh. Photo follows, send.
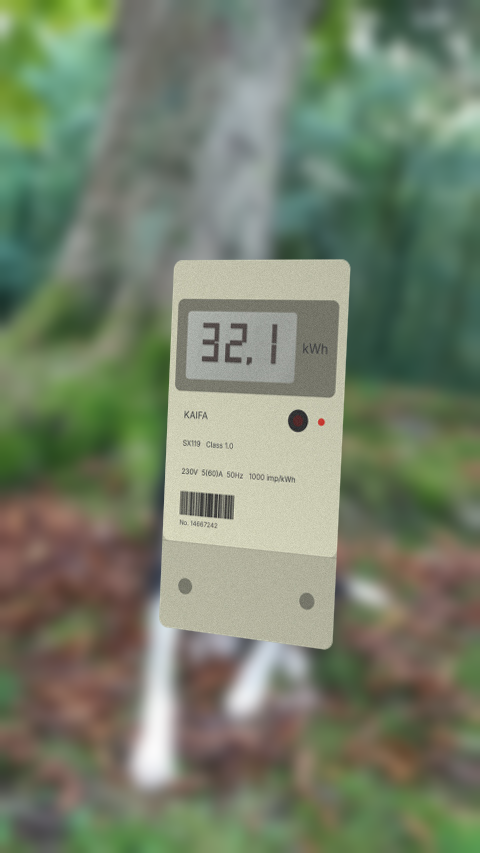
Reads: 32.1kWh
